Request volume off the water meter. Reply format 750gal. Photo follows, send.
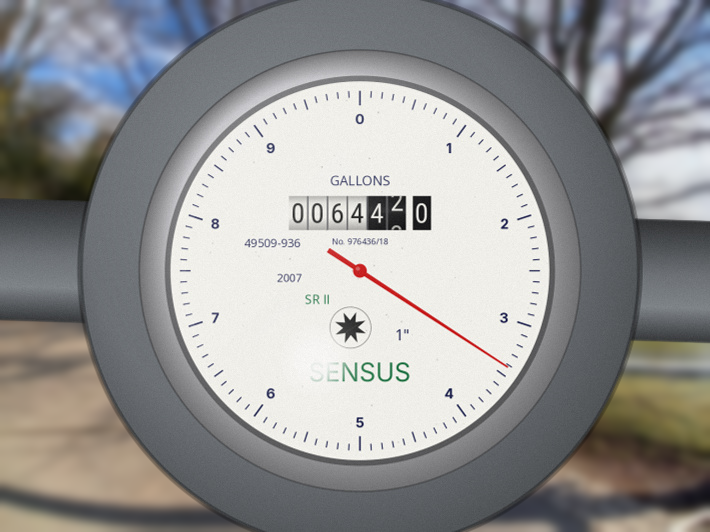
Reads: 64423.4gal
